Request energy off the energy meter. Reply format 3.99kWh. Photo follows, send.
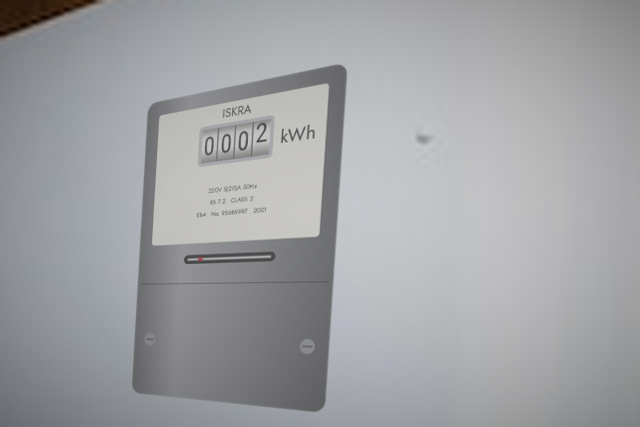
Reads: 2kWh
